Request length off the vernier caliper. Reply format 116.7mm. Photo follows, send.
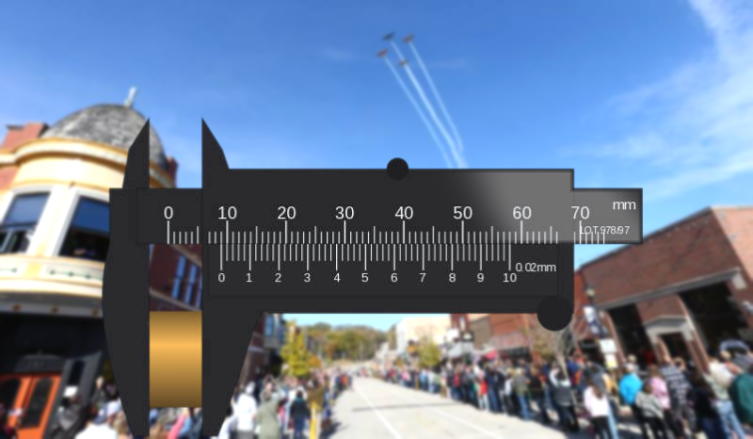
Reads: 9.0mm
